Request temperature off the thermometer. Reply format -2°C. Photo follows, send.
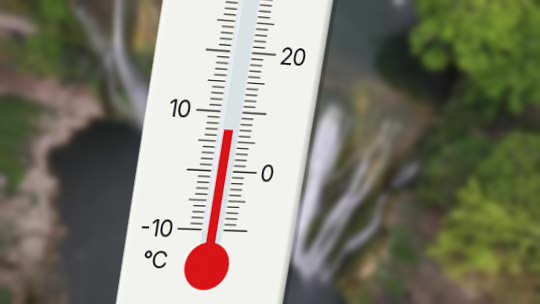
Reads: 7°C
